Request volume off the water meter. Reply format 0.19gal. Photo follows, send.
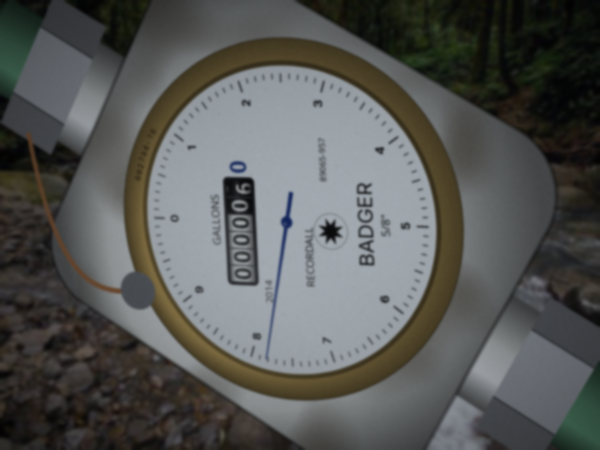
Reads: 57.8gal
